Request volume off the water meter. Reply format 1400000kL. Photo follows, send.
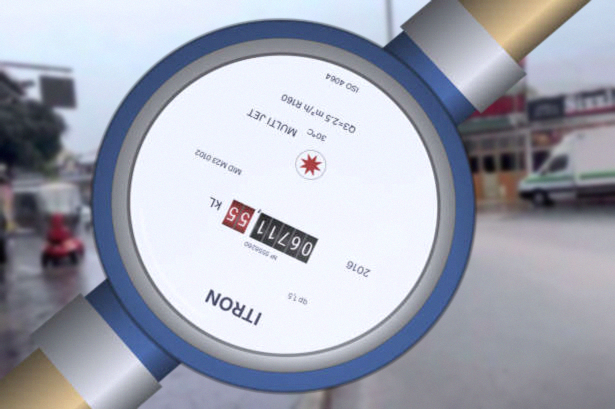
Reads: 6711.55kL
